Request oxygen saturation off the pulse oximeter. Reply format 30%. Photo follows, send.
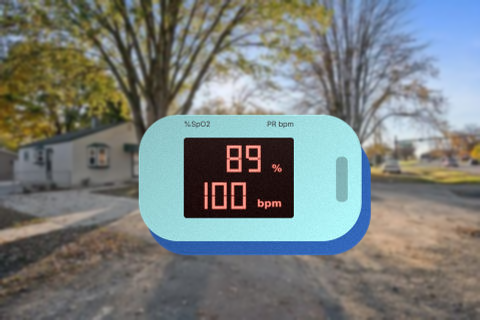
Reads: 89%
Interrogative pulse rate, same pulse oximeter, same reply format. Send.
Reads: 100bpm
